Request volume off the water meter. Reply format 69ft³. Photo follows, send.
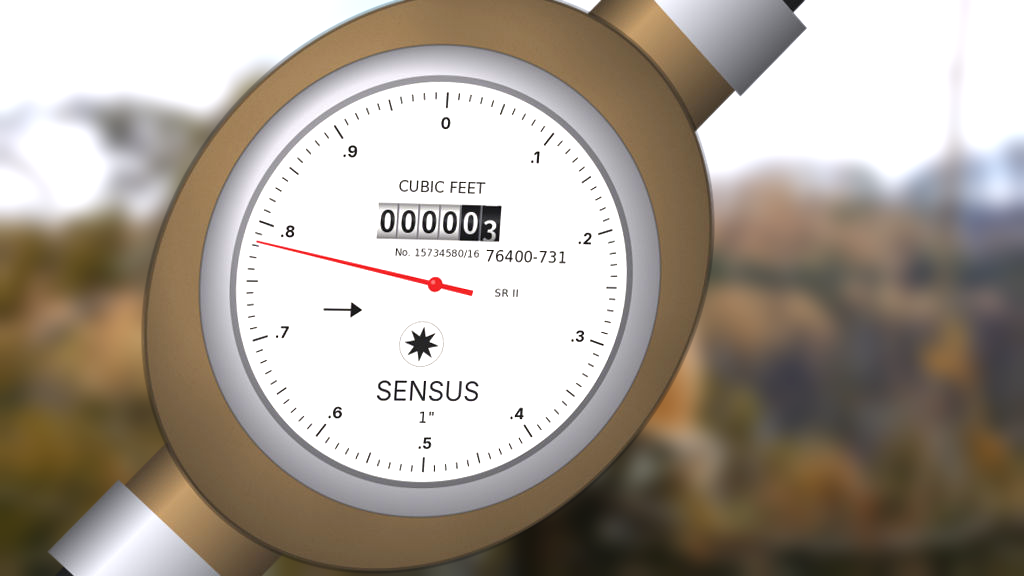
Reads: 2.78ft³
